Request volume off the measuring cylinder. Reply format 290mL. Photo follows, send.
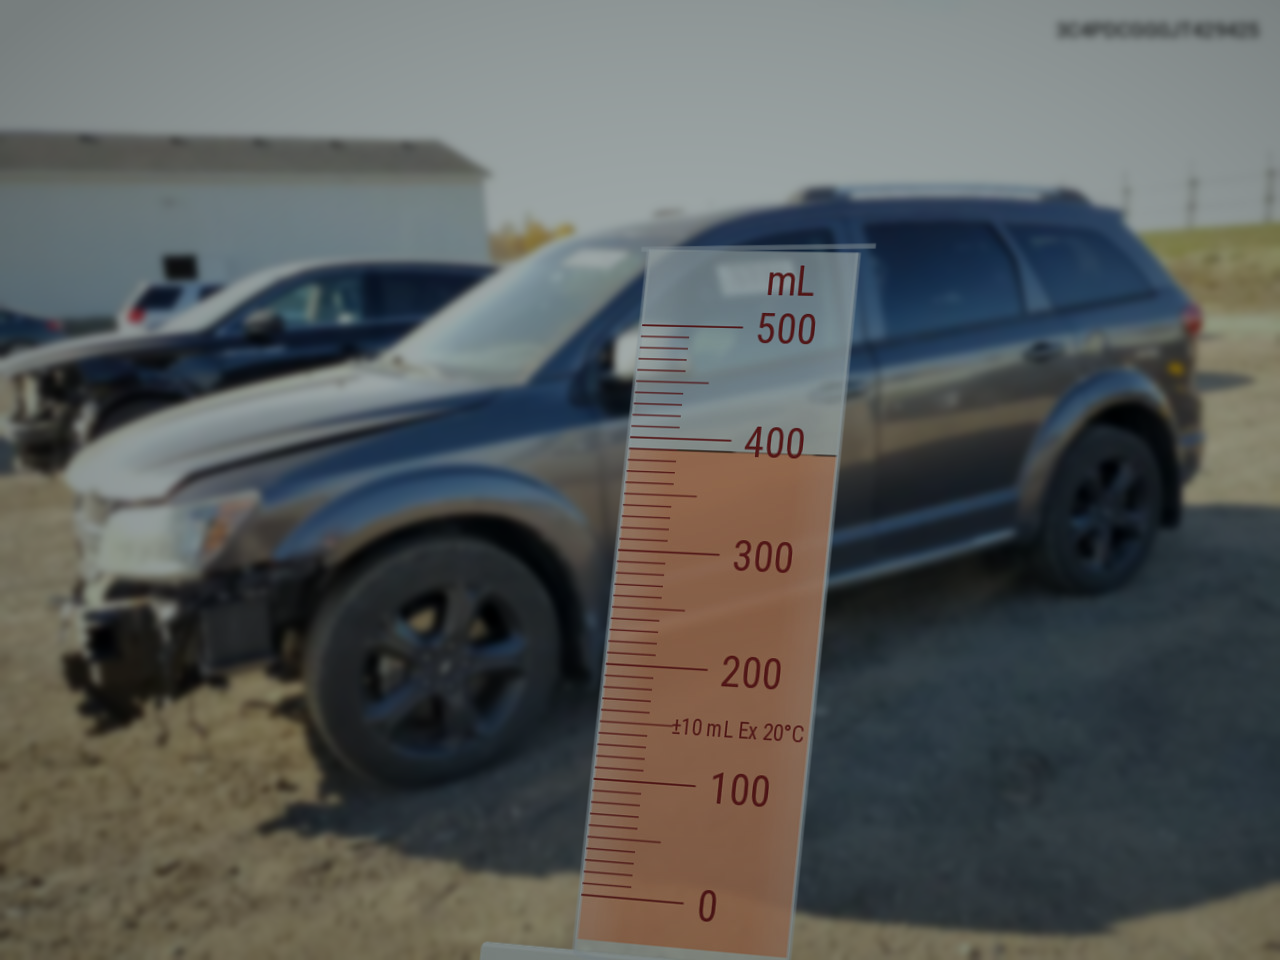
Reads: 390mL
